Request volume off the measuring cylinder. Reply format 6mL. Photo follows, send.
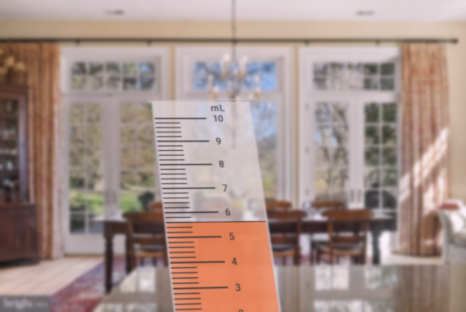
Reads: 5.6mL
